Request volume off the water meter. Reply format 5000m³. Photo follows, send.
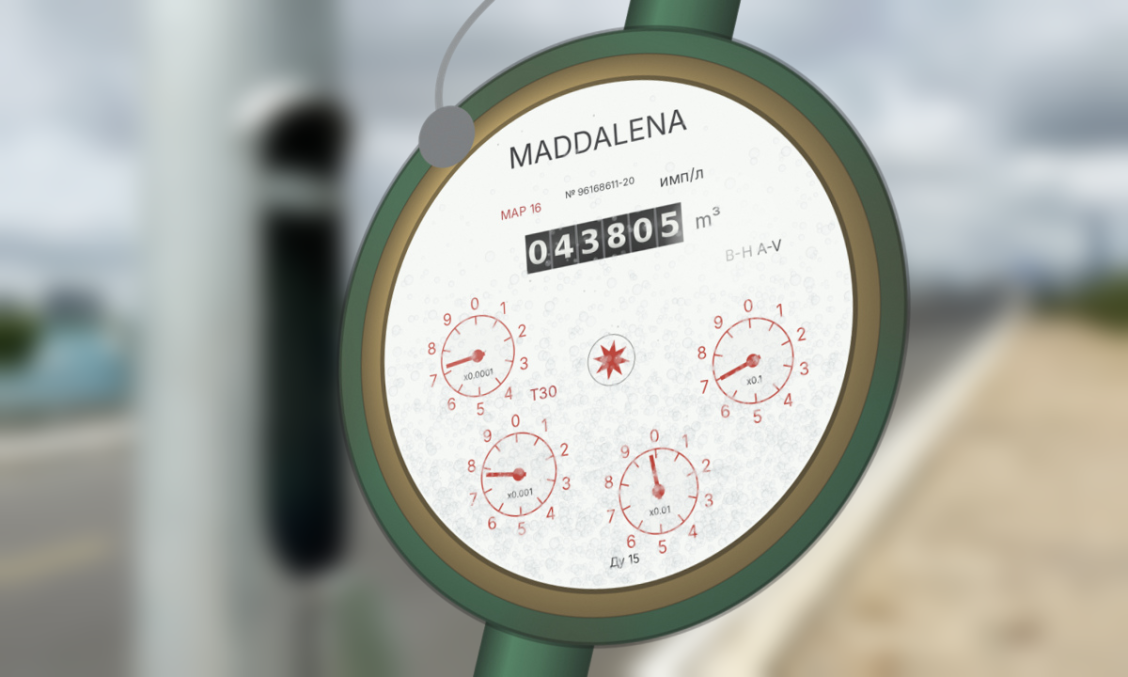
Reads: 43805.6977m³
